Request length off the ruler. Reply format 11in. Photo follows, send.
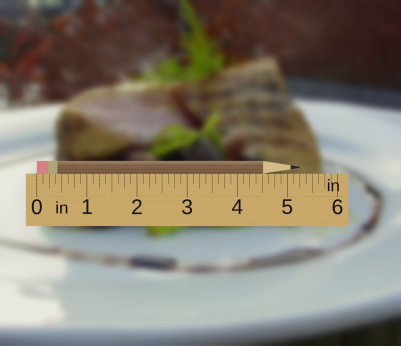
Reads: 5.25in
